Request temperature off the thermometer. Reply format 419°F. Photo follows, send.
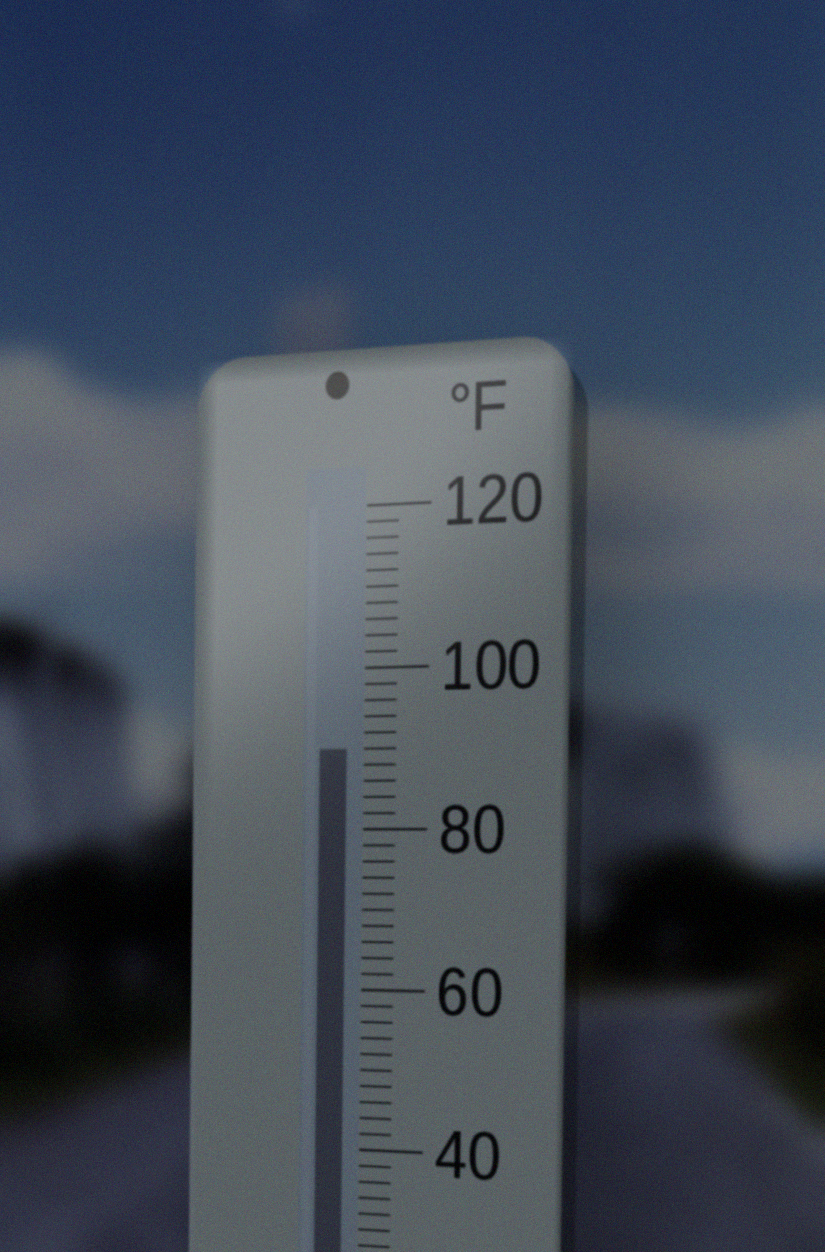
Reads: 90°F
